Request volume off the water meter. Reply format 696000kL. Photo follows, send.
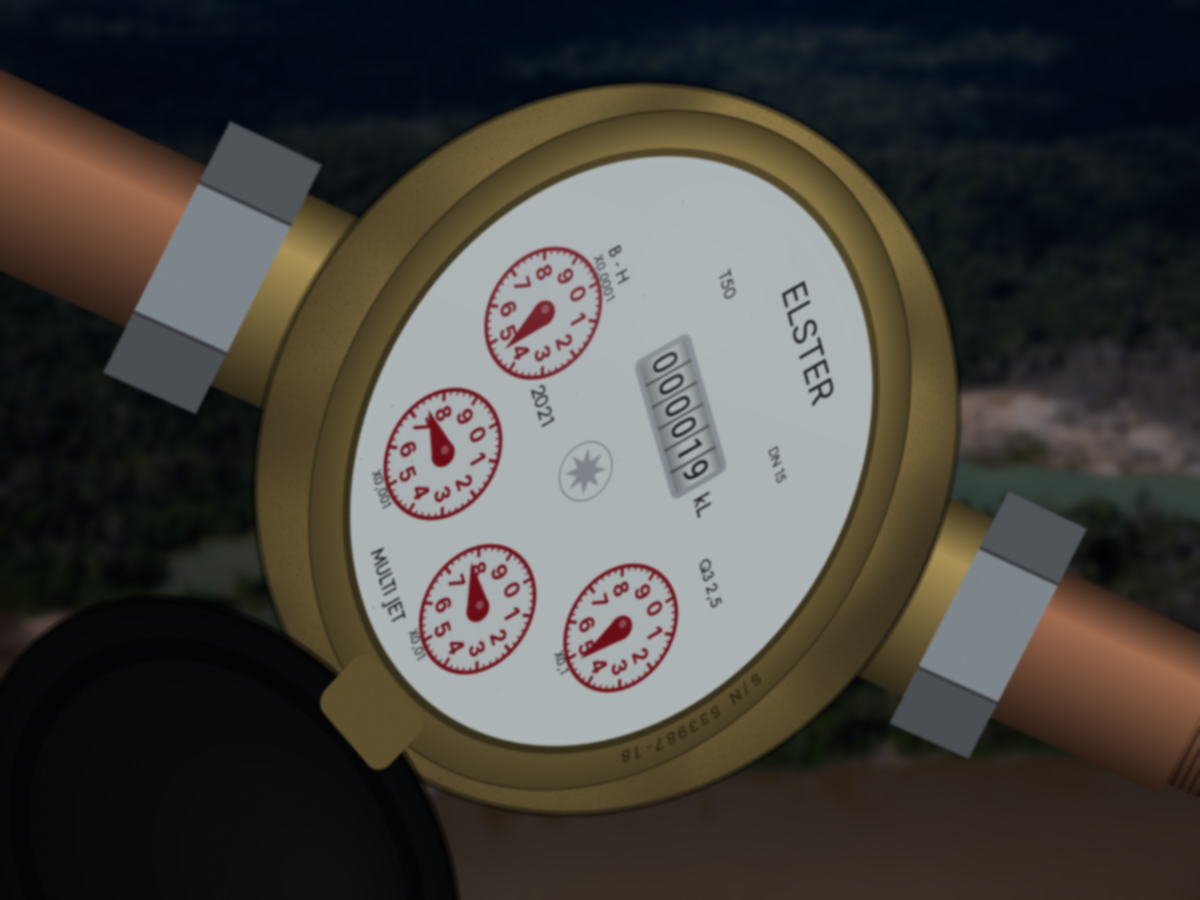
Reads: 19.4774kL
